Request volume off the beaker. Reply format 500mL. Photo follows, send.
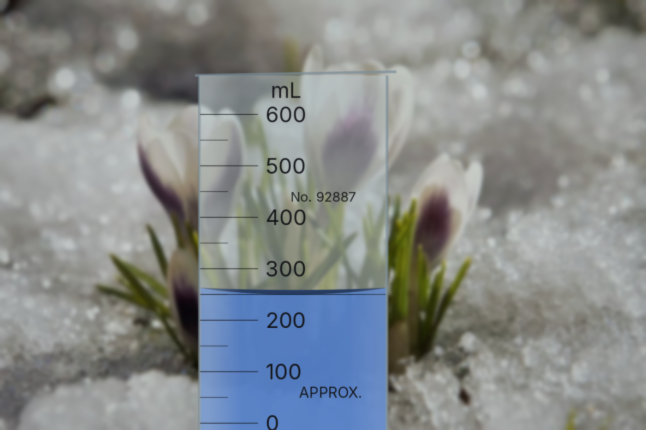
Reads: 250mL
